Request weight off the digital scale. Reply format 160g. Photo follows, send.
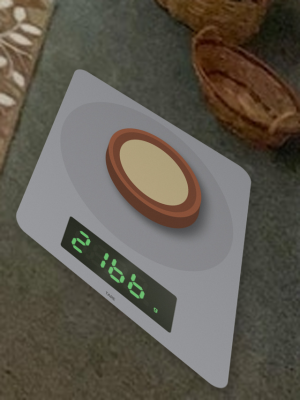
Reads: 2166g
